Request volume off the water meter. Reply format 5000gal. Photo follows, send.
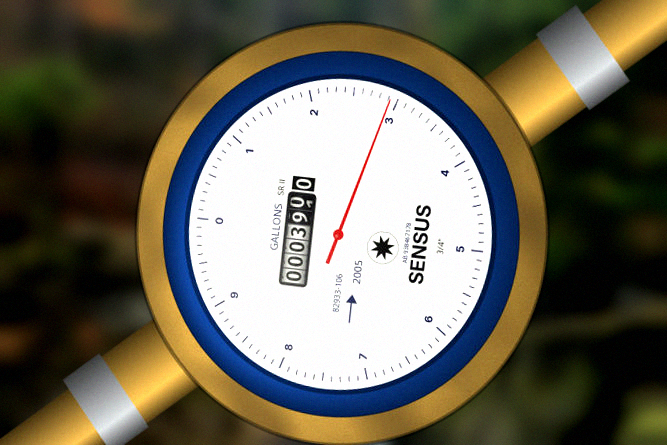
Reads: 3902.9gal
